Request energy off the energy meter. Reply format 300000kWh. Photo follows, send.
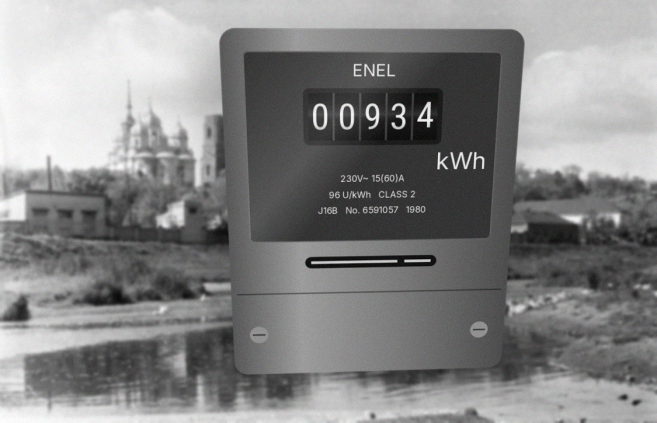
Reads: 934kWh
